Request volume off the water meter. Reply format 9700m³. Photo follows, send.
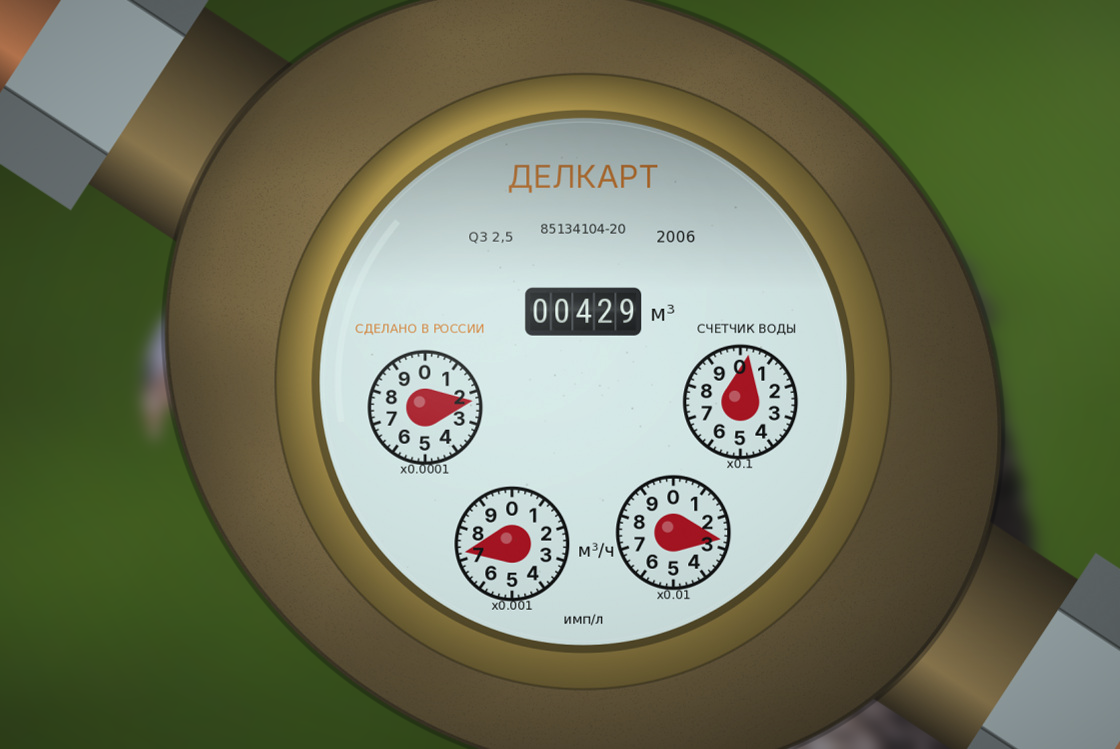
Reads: 429.0272m³
